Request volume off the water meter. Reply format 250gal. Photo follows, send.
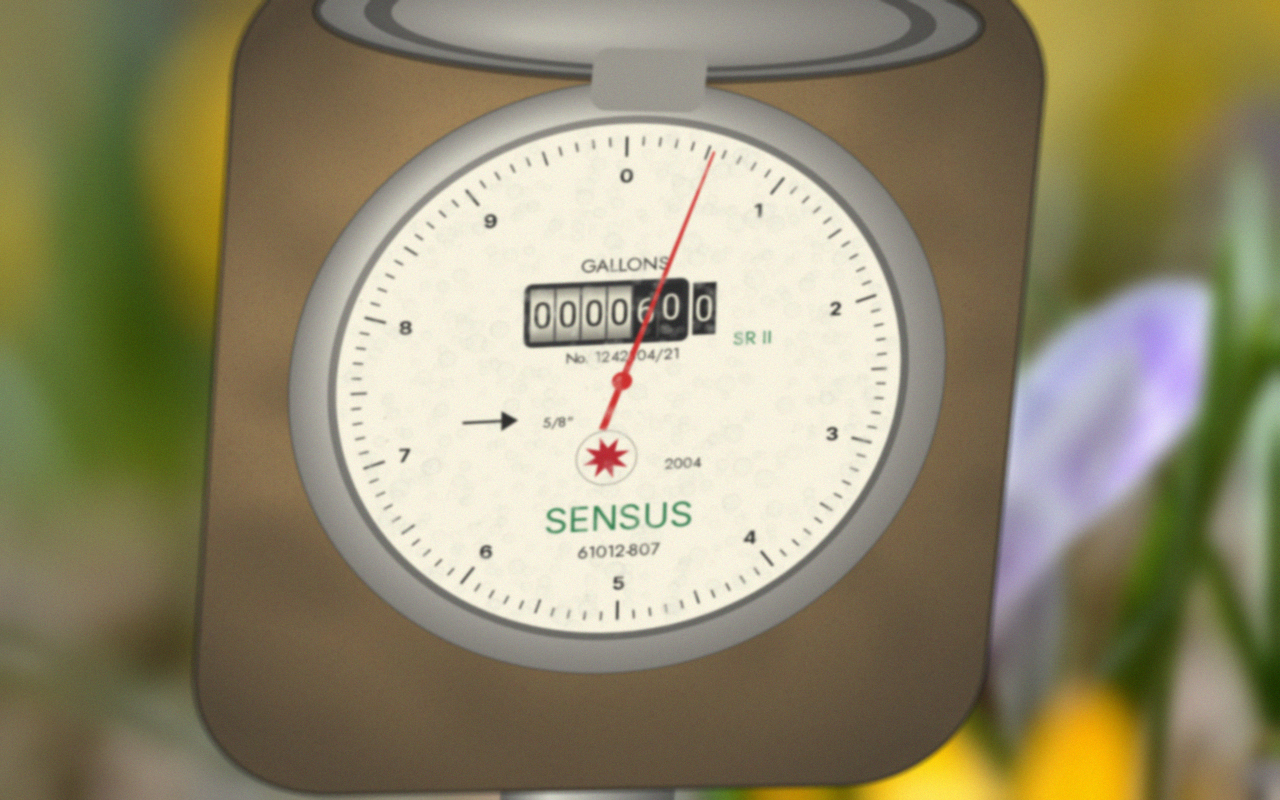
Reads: 600.5gal
